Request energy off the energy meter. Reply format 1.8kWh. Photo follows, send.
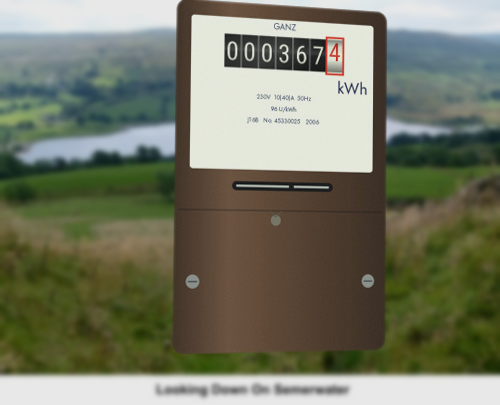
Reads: 367.4kWh
